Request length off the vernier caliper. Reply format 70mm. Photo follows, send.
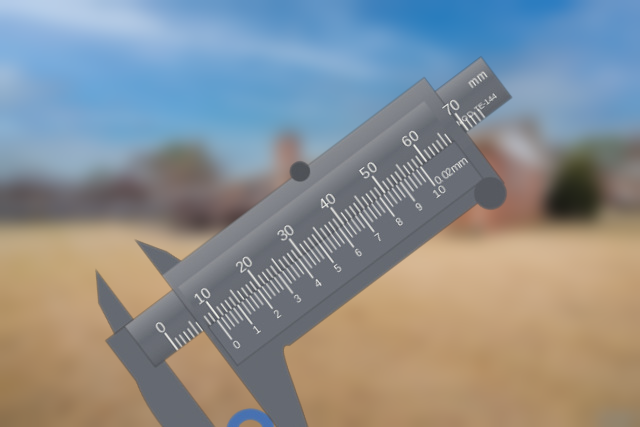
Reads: 9.5mm
